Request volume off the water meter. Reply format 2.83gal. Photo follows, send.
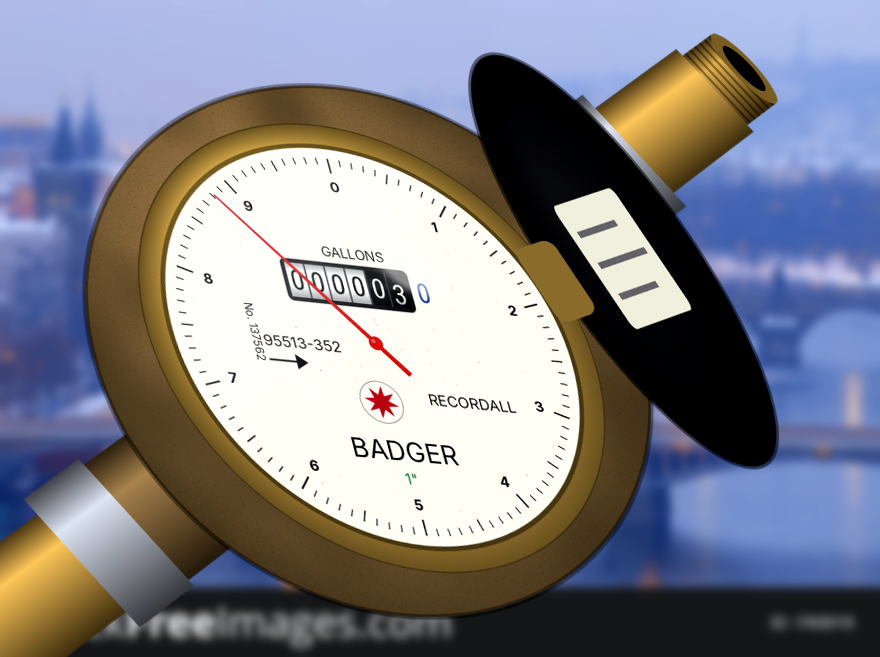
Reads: 28.8gal
